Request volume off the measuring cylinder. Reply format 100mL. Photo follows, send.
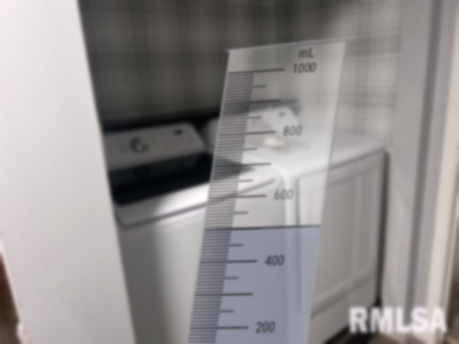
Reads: 500mL
